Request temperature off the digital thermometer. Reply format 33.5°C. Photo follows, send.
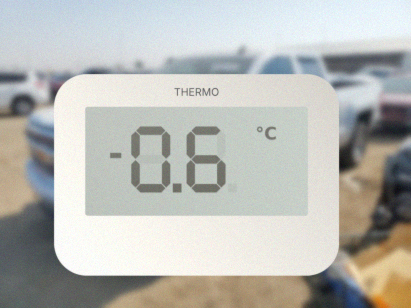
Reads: -0.6°C
